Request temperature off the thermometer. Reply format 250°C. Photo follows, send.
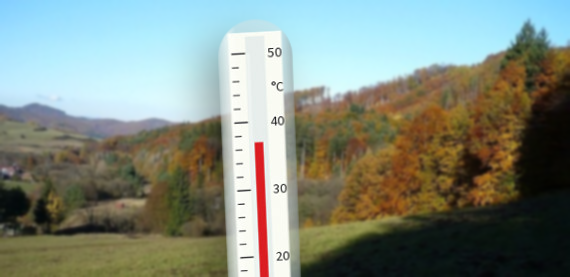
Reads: 37°C
